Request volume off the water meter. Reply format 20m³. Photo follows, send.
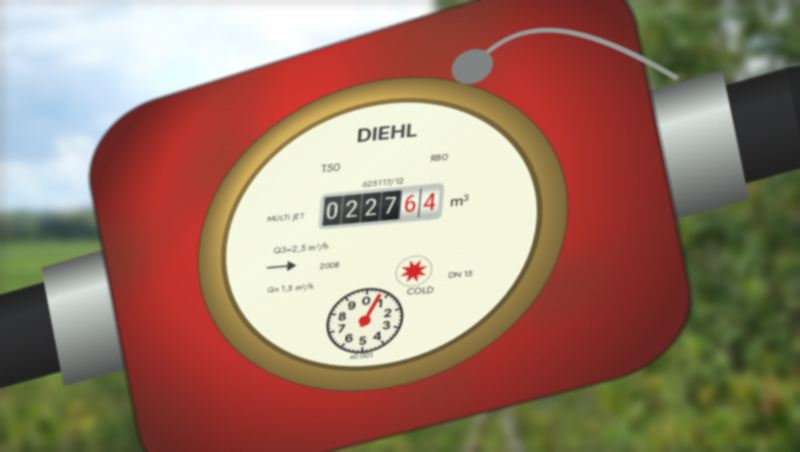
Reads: 227.640m³
